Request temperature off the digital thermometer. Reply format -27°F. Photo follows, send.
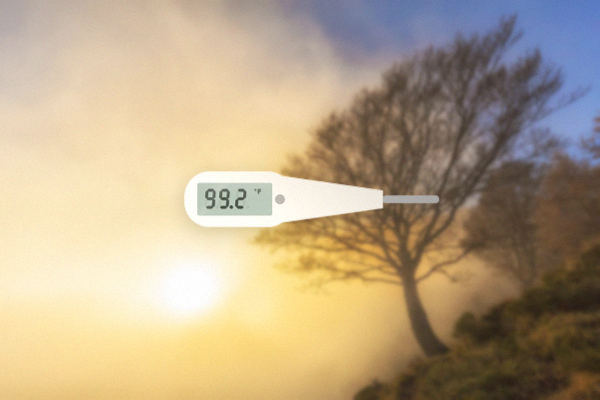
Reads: 99.2°F
